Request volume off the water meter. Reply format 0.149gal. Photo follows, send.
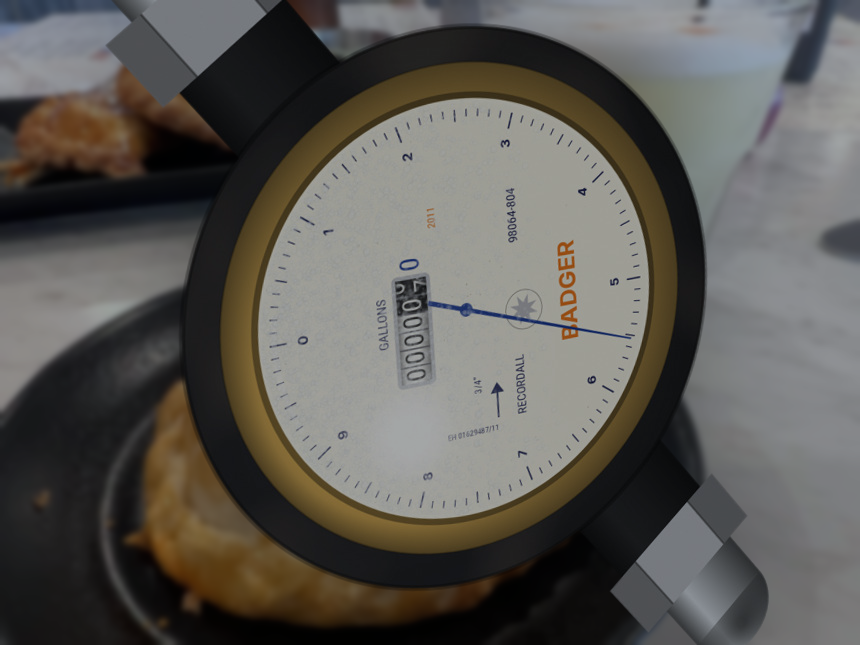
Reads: 65.5gal
